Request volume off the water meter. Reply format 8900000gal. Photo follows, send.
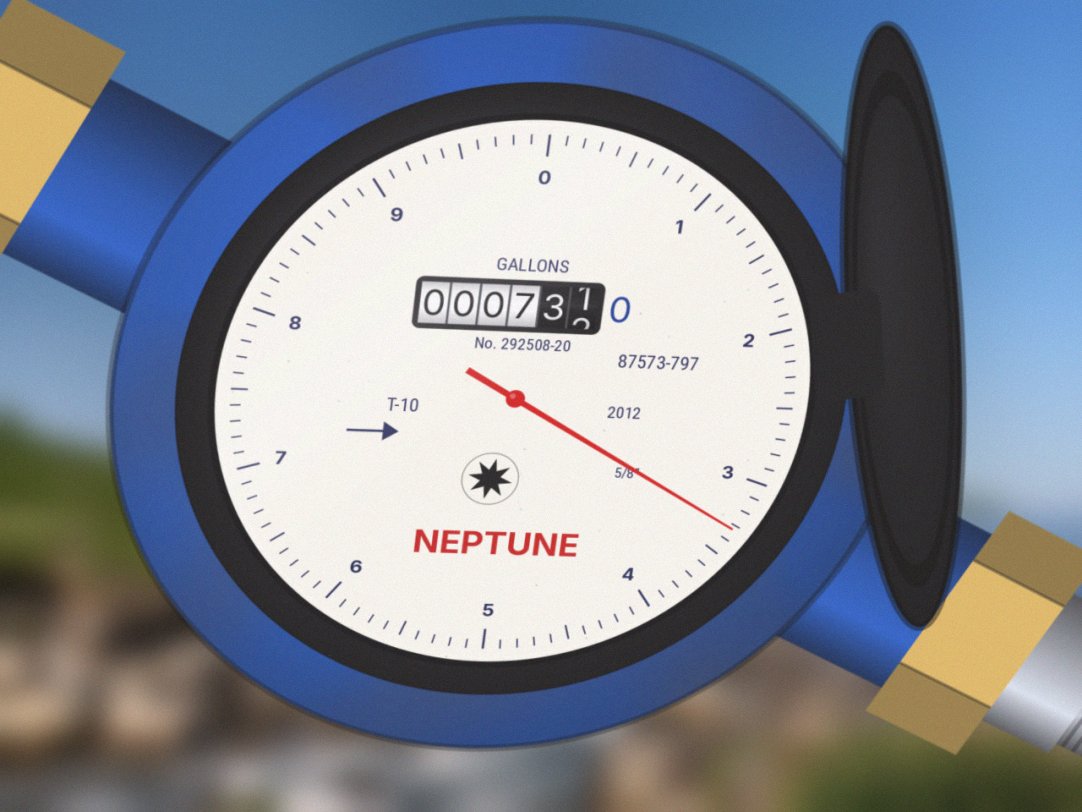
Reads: 7313.3gal
